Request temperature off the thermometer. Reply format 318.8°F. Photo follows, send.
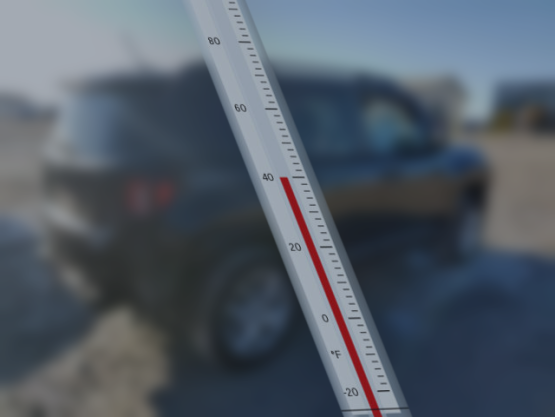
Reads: 40°F
